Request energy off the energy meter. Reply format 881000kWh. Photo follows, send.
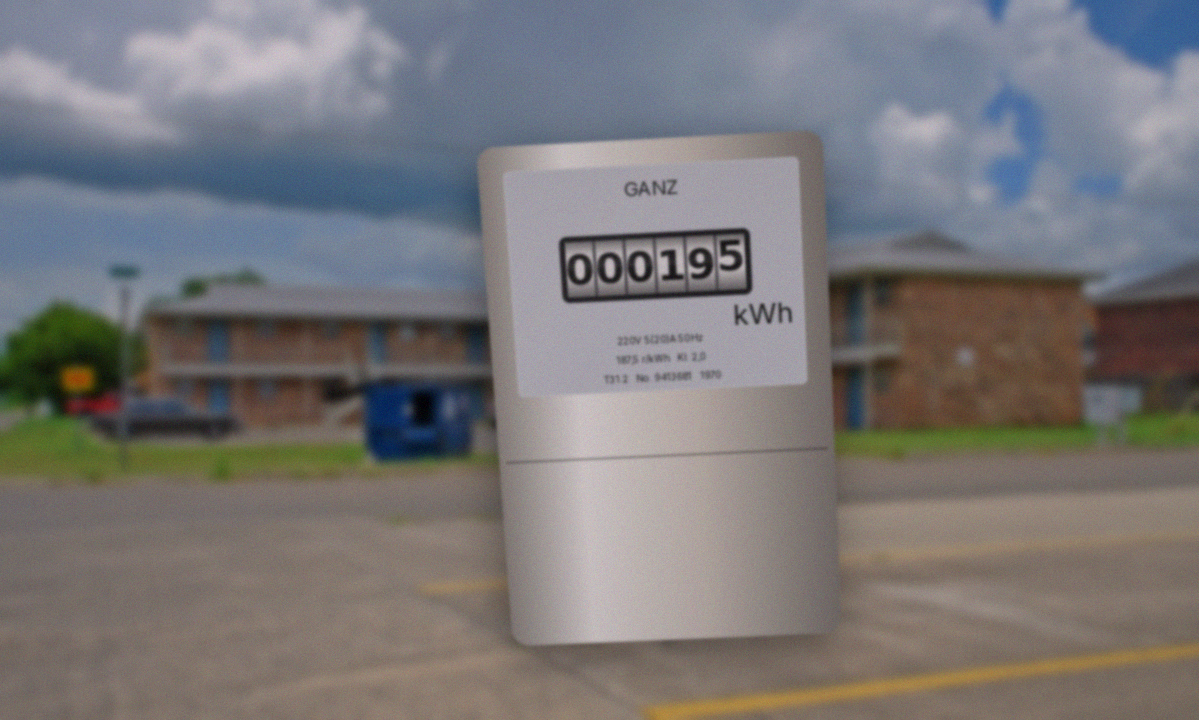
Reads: 195kWh
